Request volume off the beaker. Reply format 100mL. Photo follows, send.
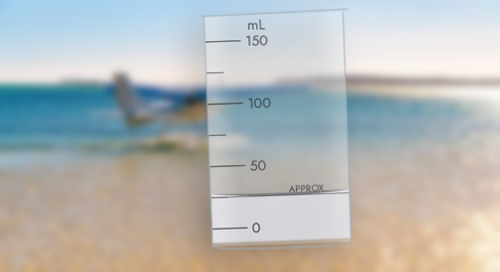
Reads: 25mL
